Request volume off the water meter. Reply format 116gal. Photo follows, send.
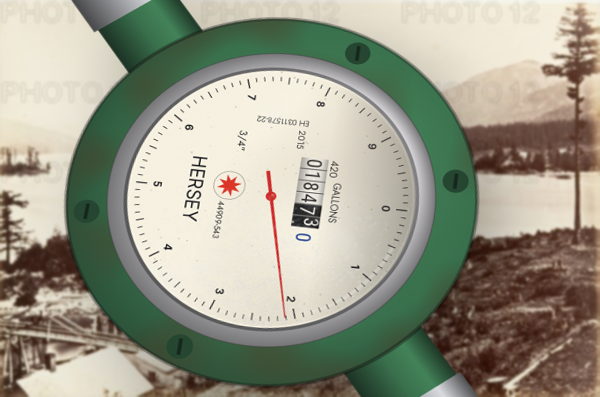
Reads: 184732.1gal
